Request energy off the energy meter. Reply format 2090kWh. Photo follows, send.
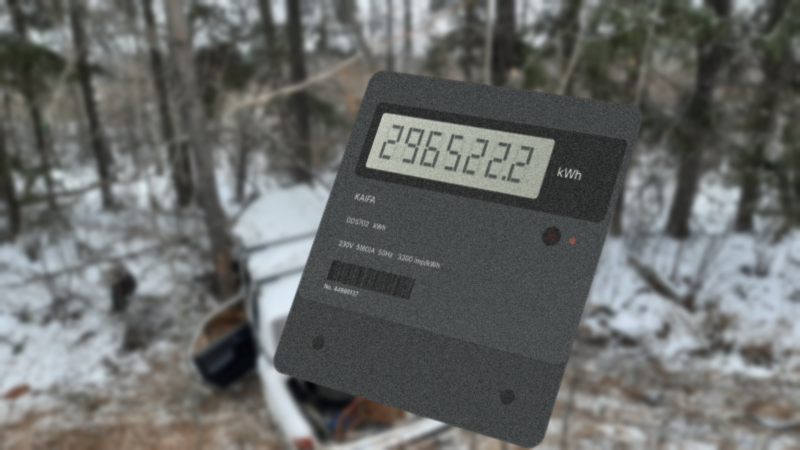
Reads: 296522.2kWh
